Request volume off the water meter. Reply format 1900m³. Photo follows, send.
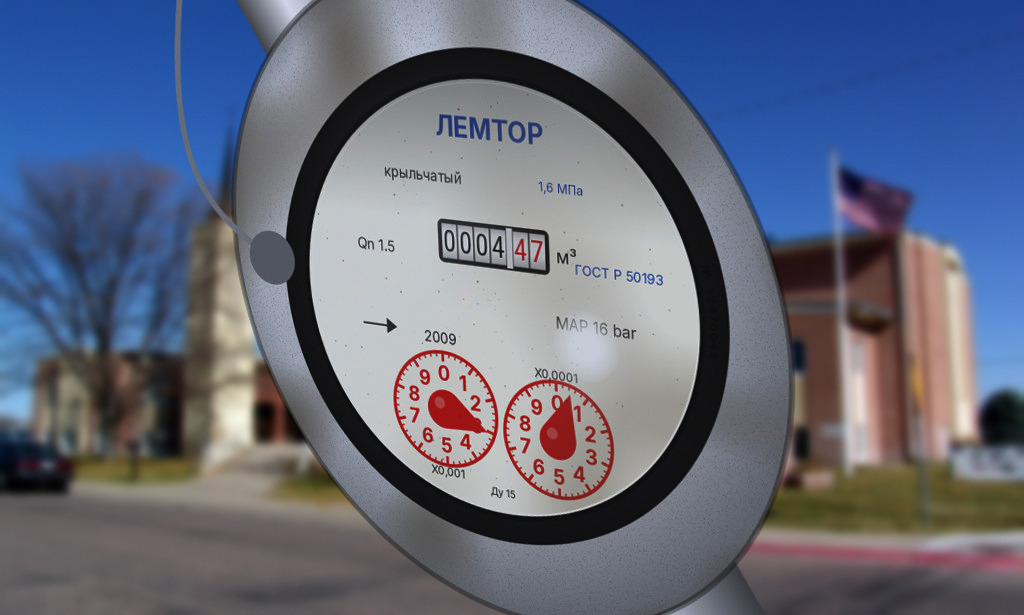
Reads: 4.4730m³
